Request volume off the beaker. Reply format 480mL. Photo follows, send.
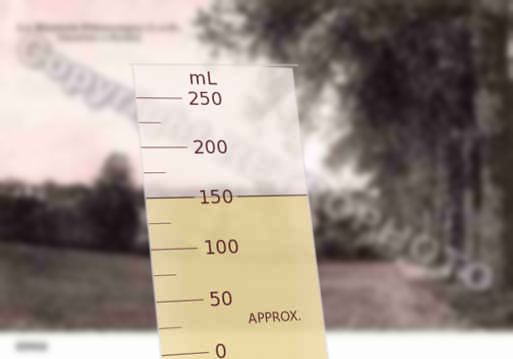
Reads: 150mL
